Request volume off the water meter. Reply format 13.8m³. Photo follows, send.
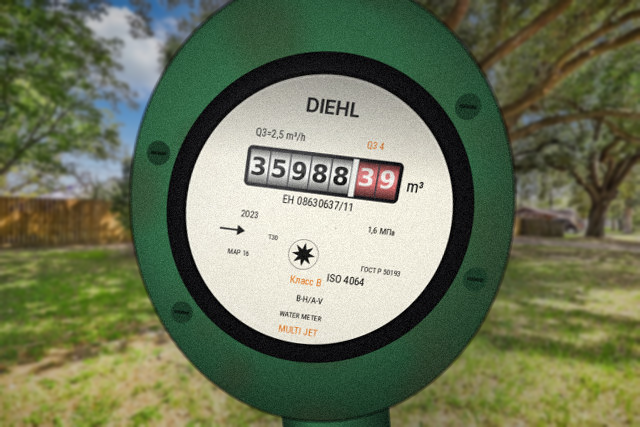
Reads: 35988.39m³
